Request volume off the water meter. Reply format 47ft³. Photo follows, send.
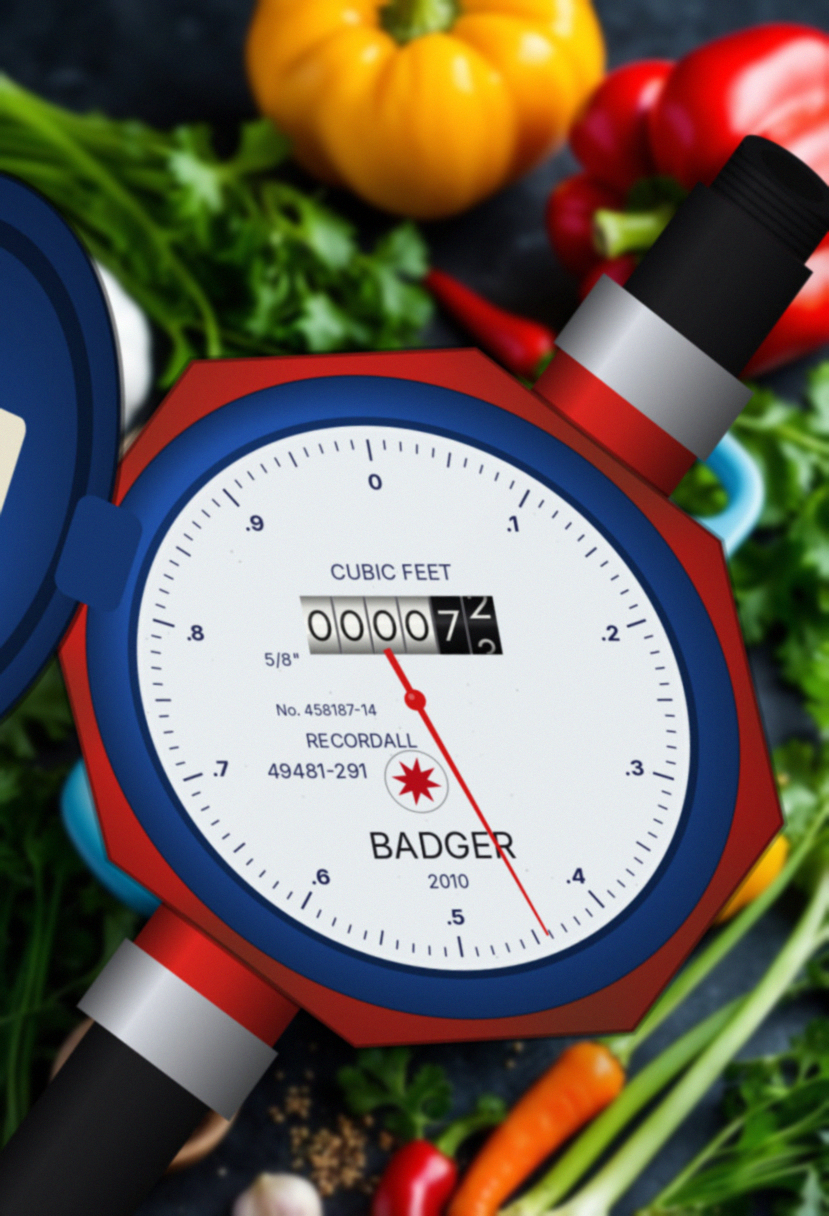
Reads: 72.44ft³
